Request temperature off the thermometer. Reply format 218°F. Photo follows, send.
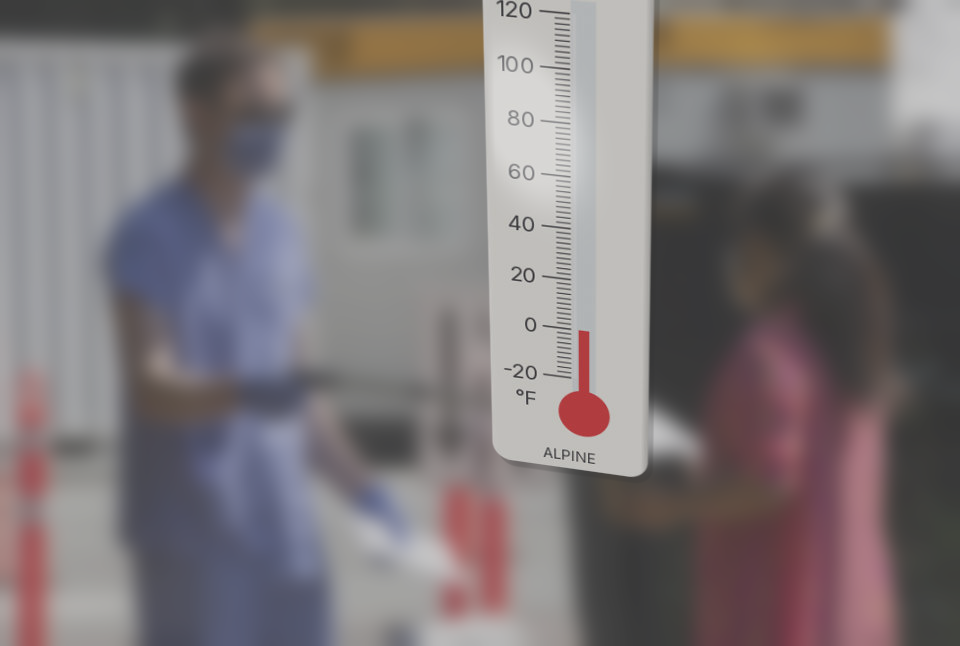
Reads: 0°F
